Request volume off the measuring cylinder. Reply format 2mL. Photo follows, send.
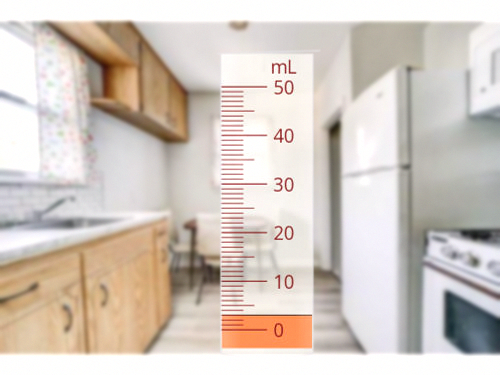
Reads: 3mL
